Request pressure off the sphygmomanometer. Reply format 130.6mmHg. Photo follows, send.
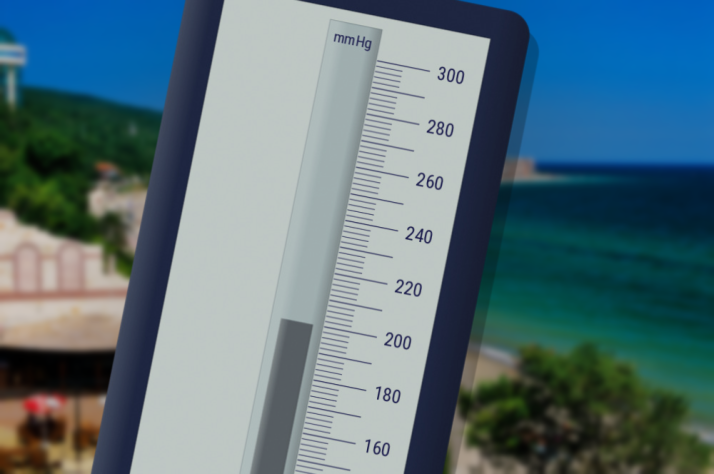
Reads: 200mmHg
